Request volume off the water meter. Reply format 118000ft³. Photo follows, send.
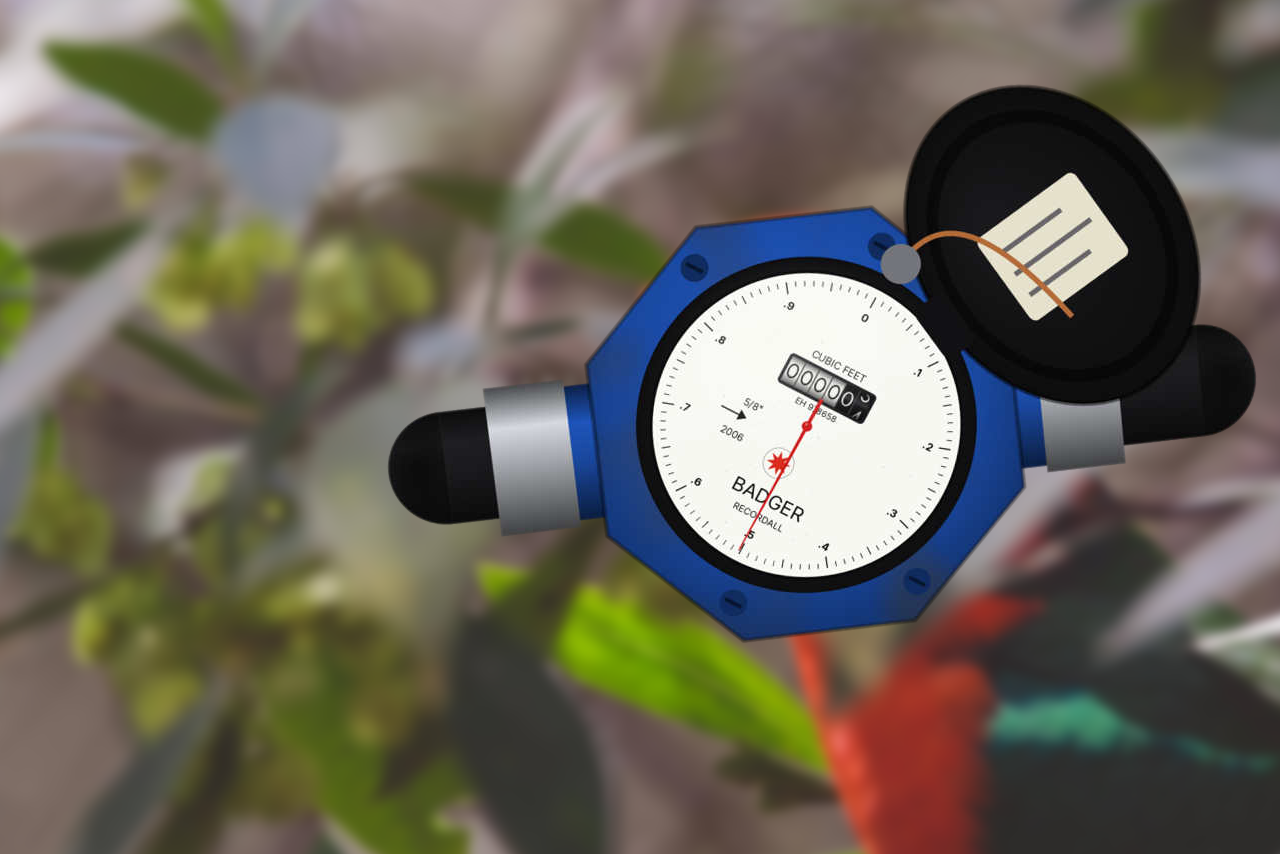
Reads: 3.50ft³
